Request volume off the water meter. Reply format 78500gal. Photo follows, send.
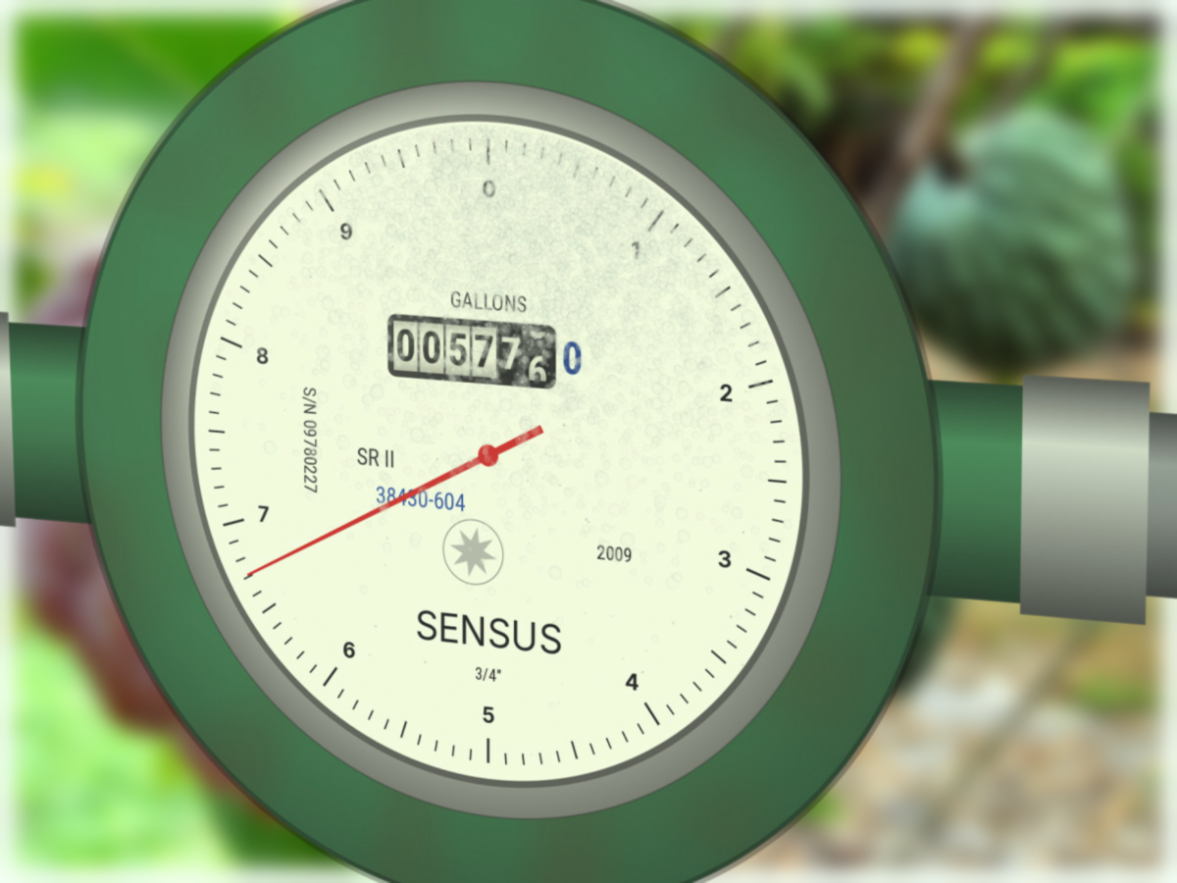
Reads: 57756.7gal
